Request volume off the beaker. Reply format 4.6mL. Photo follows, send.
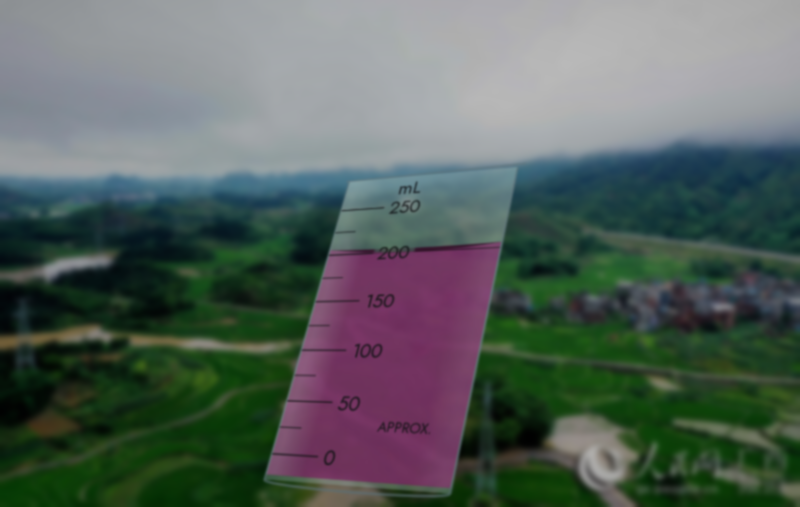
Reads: 200mL
